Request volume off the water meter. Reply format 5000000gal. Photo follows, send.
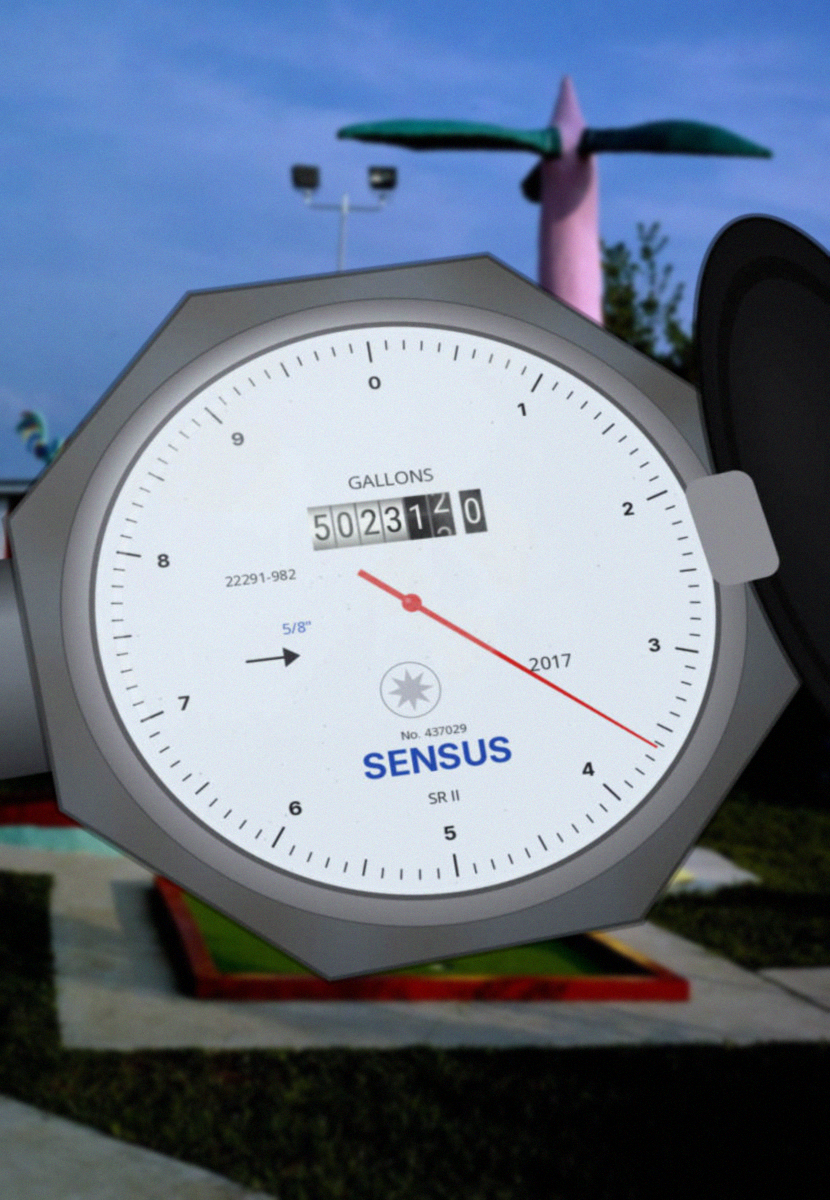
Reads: 5023123.6gal
